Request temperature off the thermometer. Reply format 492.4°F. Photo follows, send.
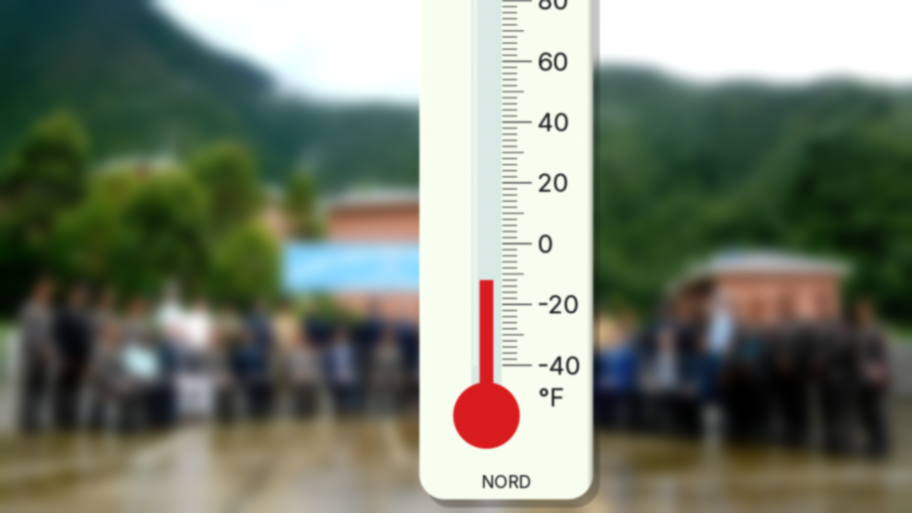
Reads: -12°F
